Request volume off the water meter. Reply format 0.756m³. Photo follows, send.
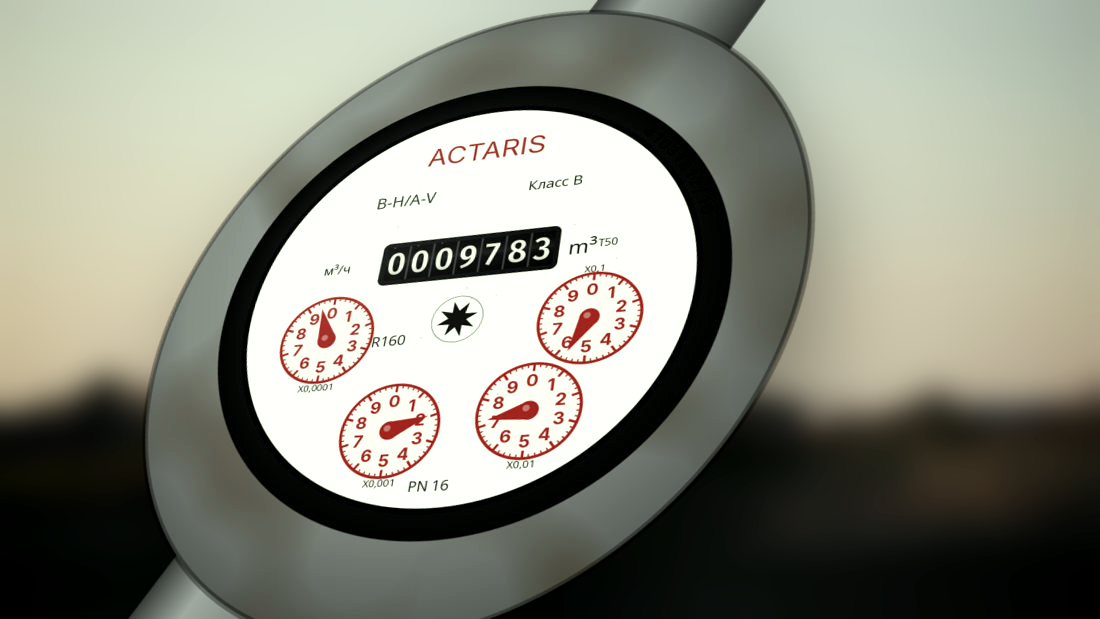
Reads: 9783.5719m³
